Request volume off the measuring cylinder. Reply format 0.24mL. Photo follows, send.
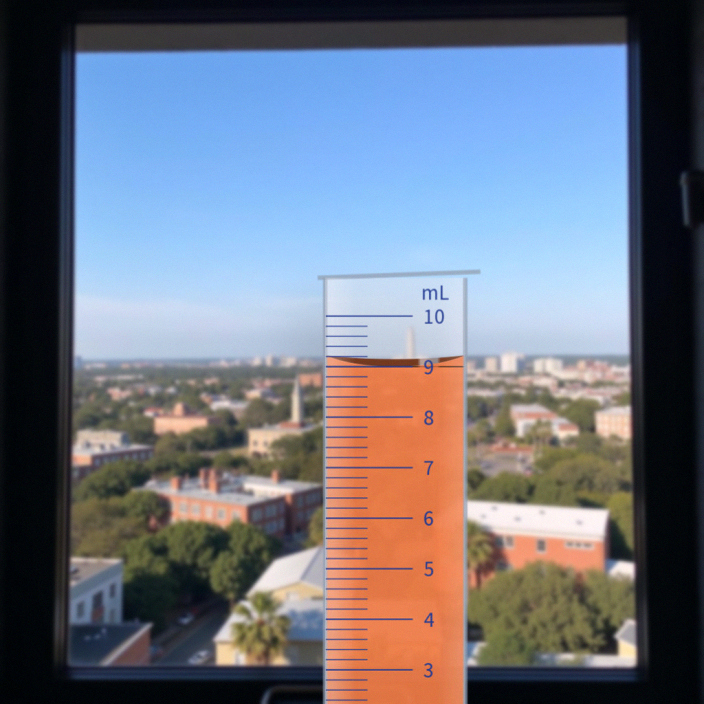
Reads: 9mL
